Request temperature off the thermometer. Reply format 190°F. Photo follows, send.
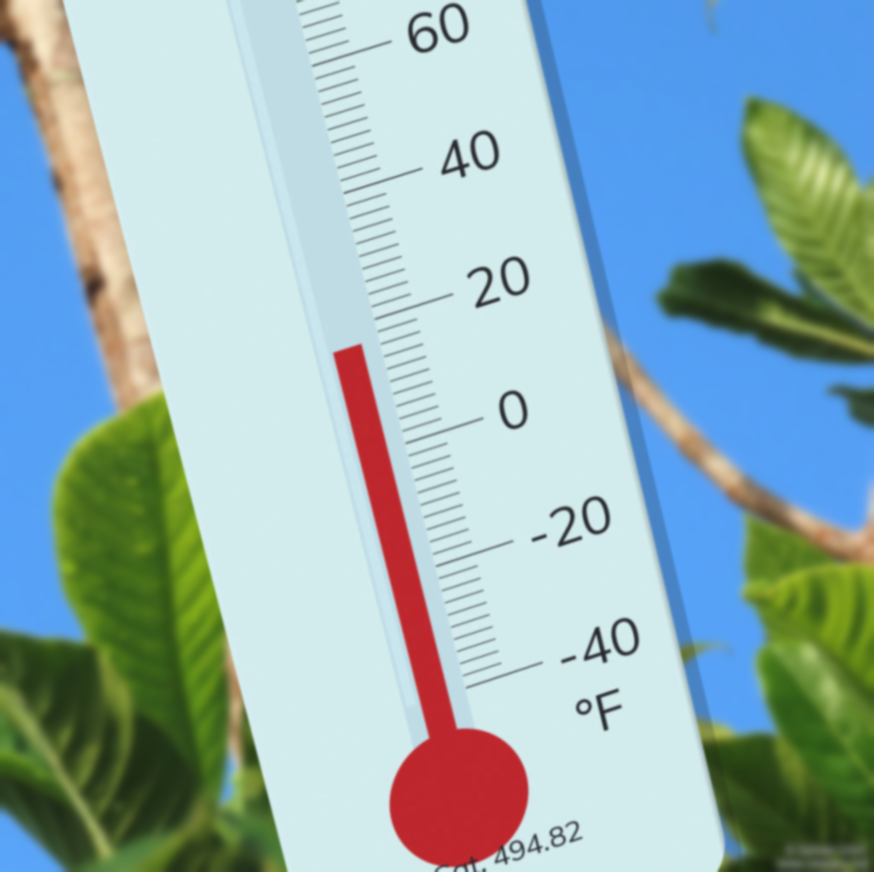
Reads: 17°F
